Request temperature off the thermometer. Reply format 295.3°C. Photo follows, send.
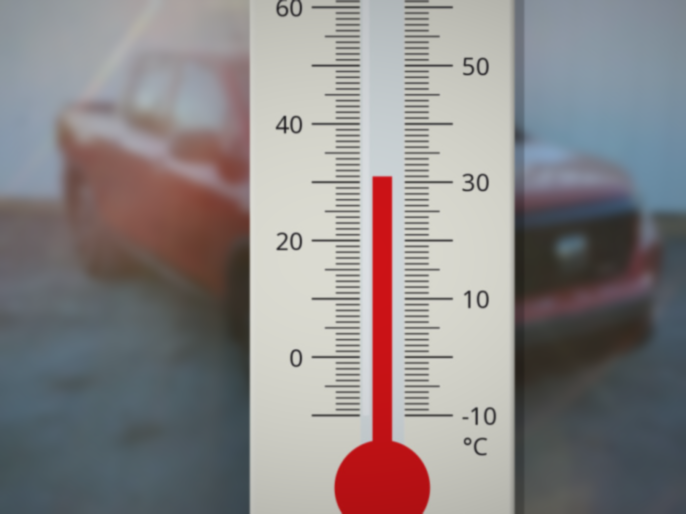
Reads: 31°C
